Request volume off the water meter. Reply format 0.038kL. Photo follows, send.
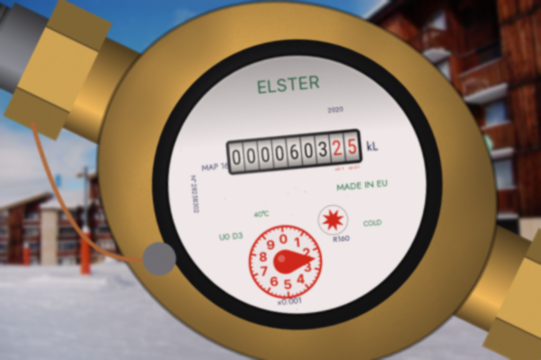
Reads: 603.252kL
